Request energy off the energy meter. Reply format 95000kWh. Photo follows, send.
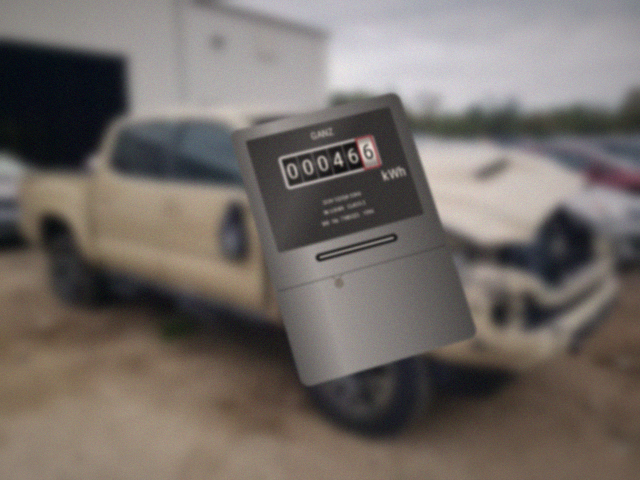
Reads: 46.6kWh
